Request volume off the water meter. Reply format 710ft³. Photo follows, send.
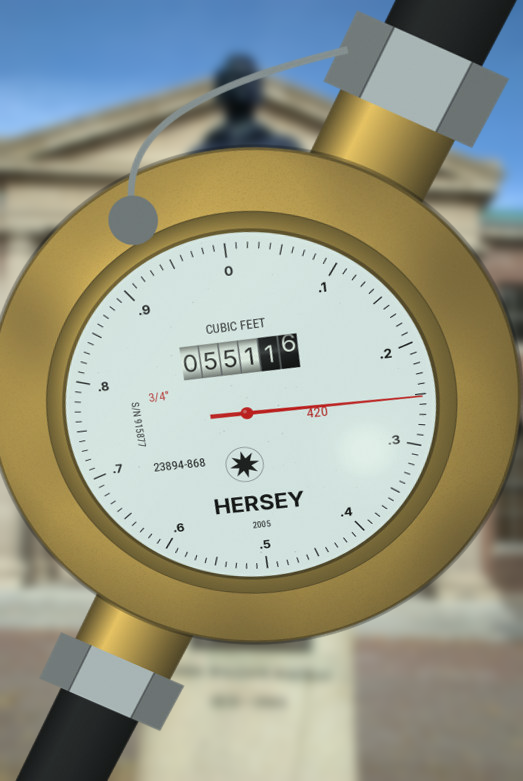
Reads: 55116.25ft³
